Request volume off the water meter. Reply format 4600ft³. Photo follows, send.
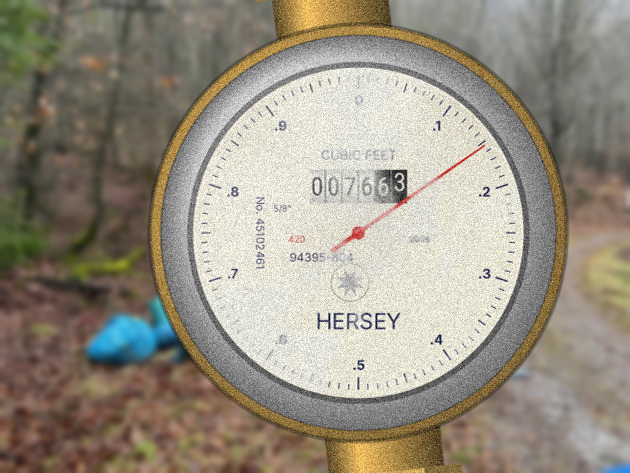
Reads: 7663.15ft³
